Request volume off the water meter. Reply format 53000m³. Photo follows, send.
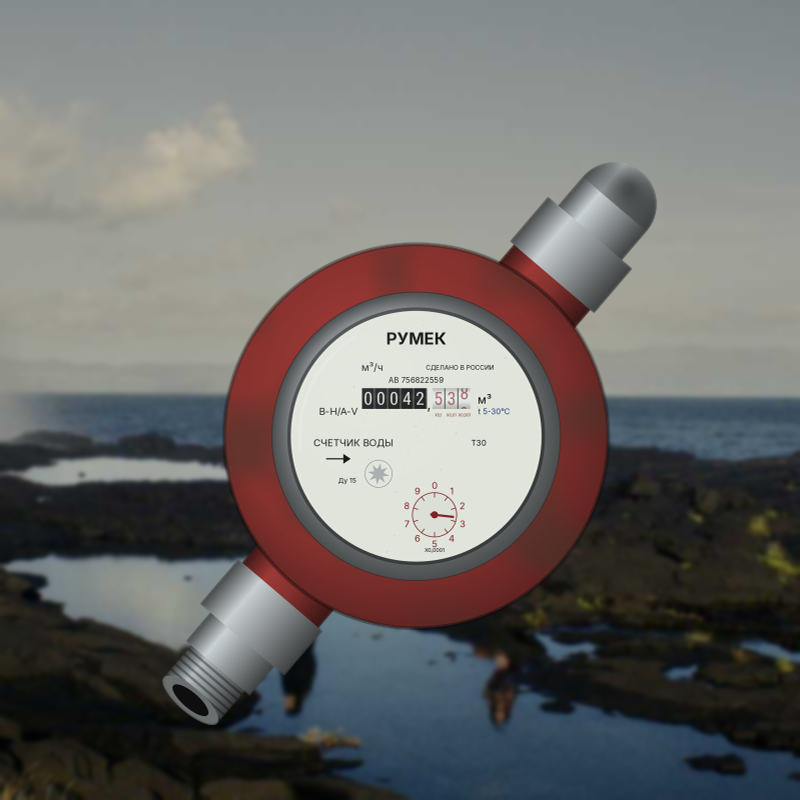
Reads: 42.5382m³
